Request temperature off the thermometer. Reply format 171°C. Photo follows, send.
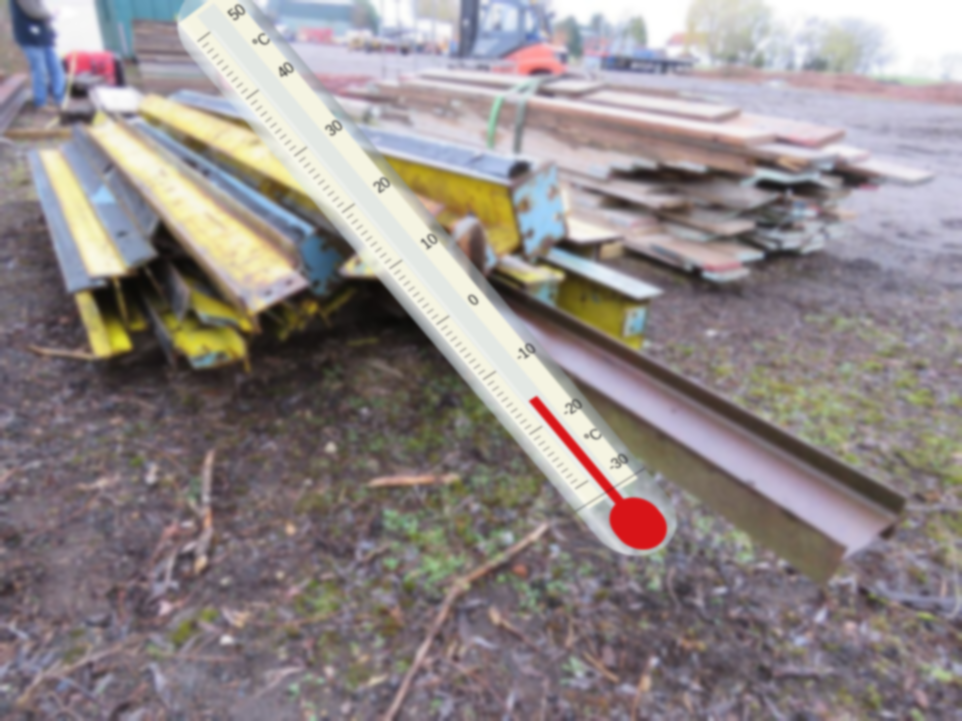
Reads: -16°C
